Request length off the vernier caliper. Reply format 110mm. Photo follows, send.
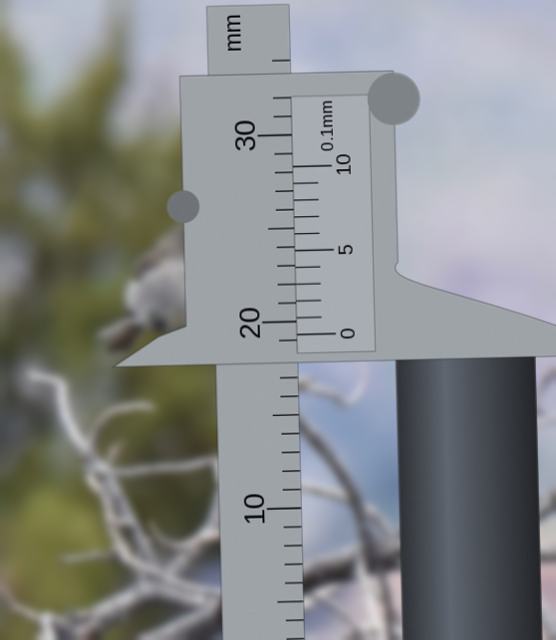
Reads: 19.3mm
